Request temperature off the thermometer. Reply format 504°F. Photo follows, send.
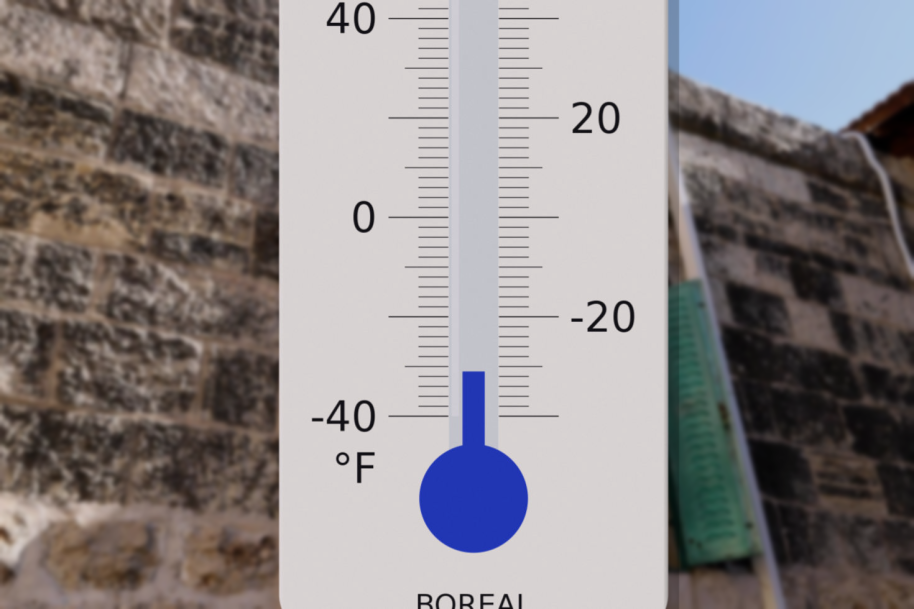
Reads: -31°F
